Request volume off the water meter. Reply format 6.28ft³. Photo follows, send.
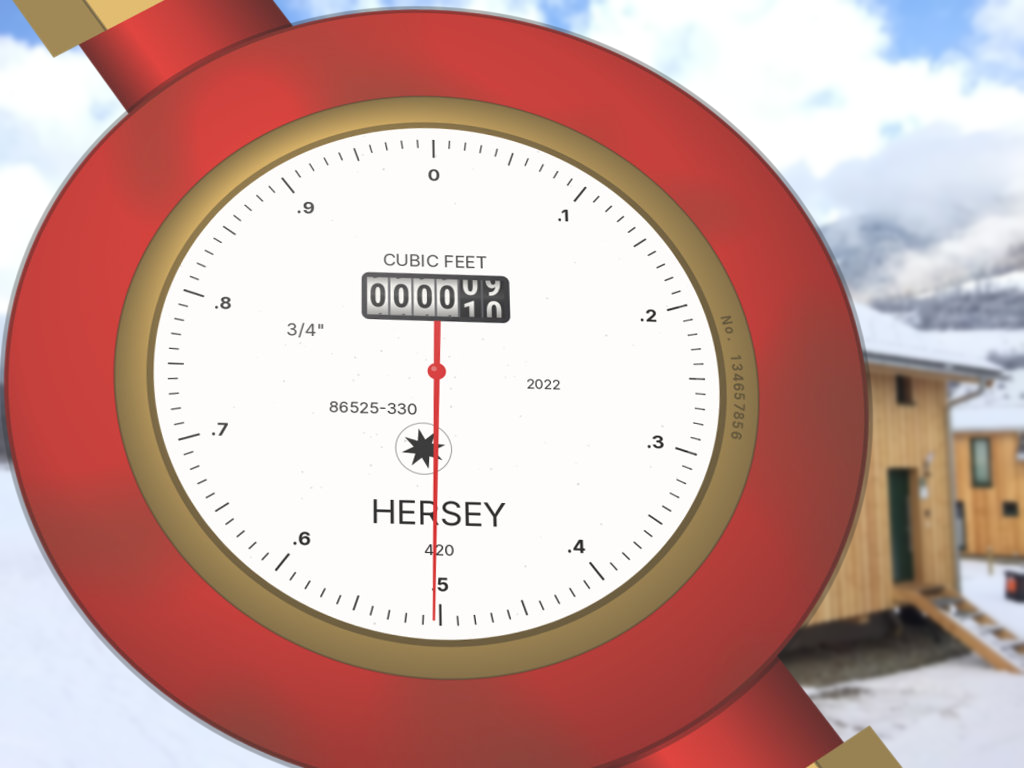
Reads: 9.50ft³
